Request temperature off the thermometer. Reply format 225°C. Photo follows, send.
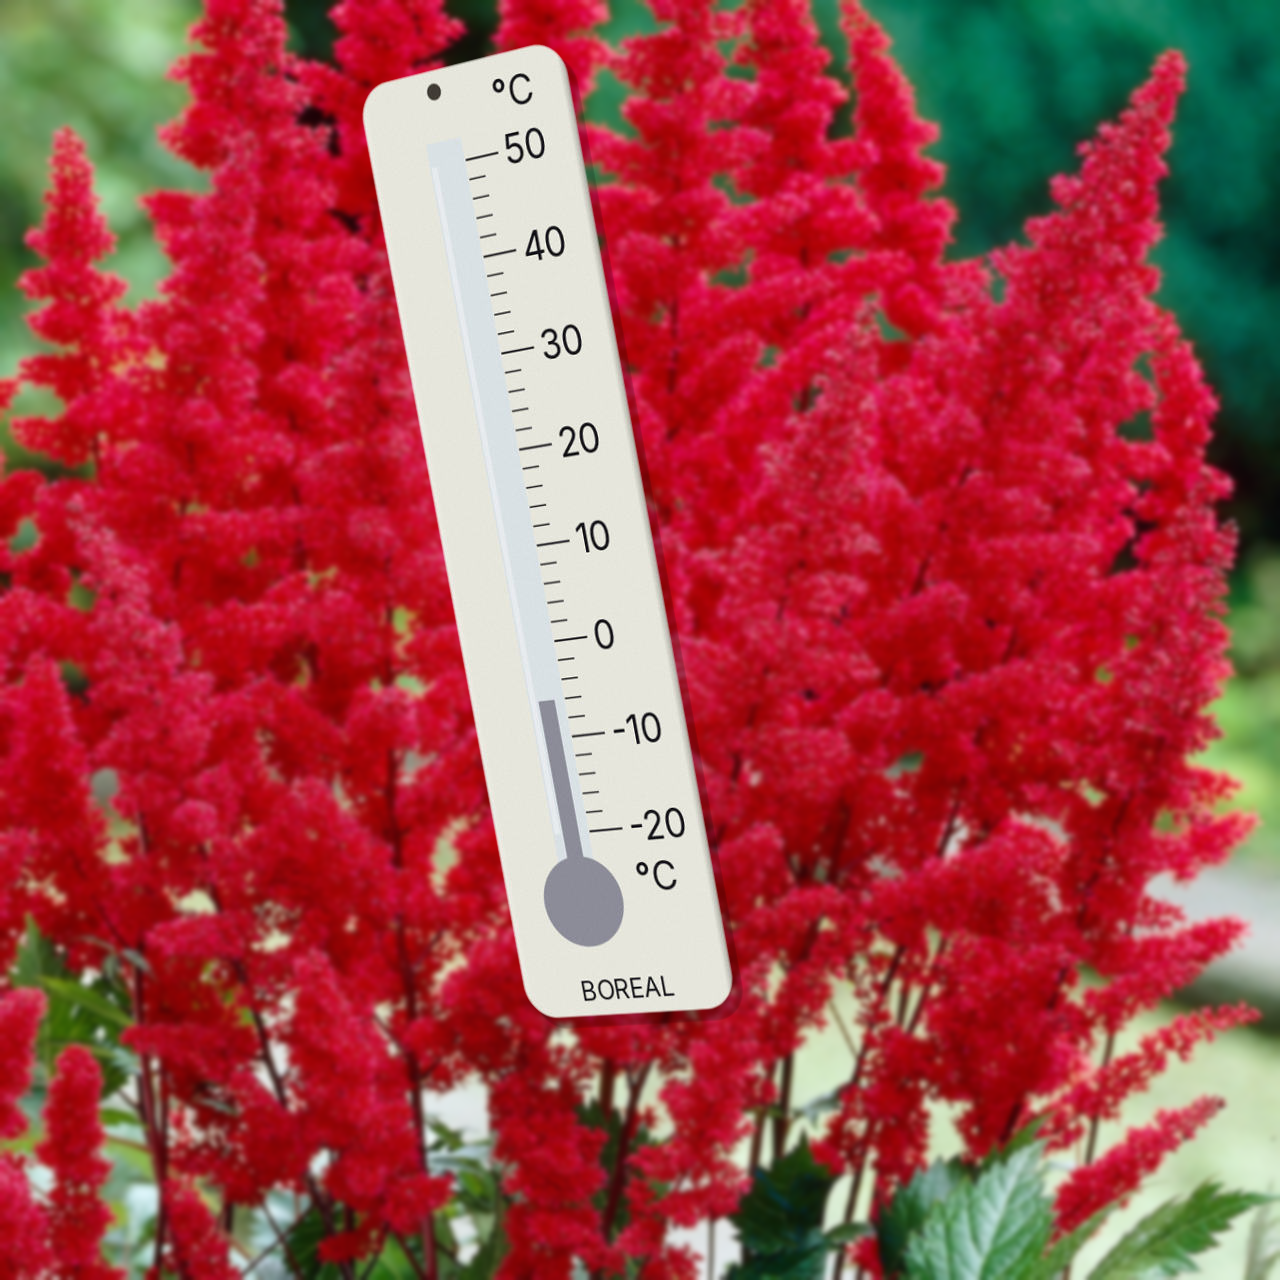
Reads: -6°C
